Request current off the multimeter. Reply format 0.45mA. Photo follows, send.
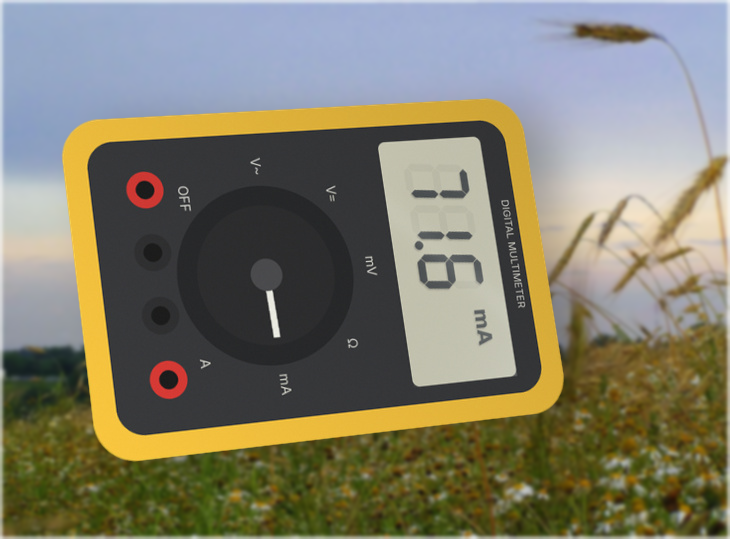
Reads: 71.6mA
